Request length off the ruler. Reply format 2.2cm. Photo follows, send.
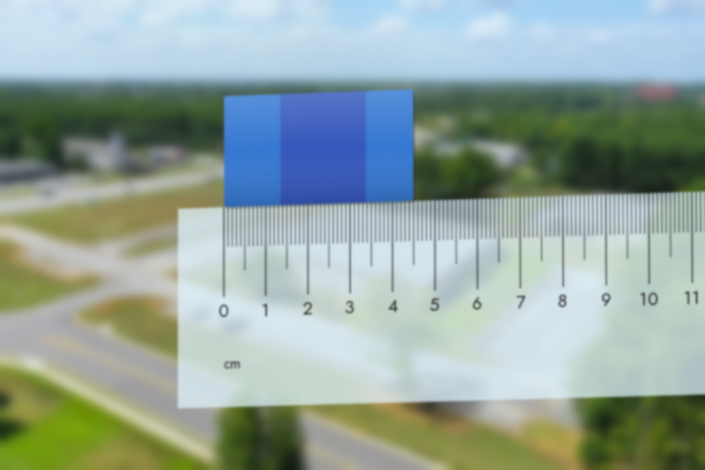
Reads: 4.5cm
